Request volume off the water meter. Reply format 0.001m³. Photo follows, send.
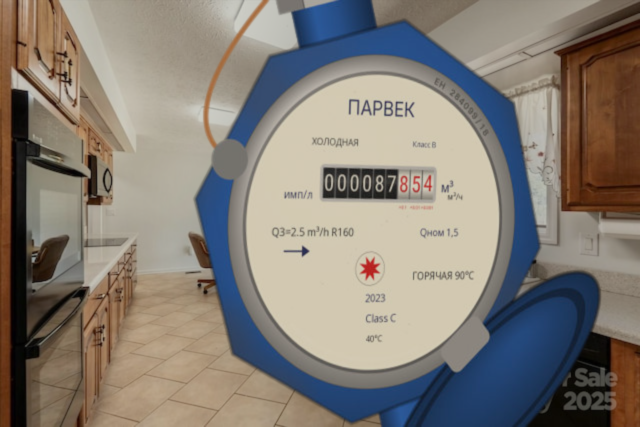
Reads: 87.854m³
